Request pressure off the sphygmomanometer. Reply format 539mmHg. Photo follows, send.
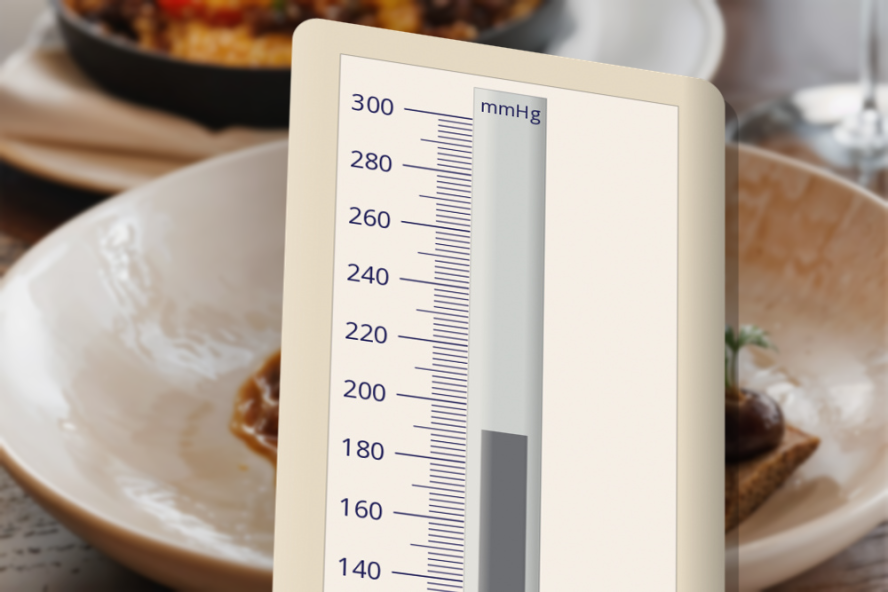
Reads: 192mmHg
